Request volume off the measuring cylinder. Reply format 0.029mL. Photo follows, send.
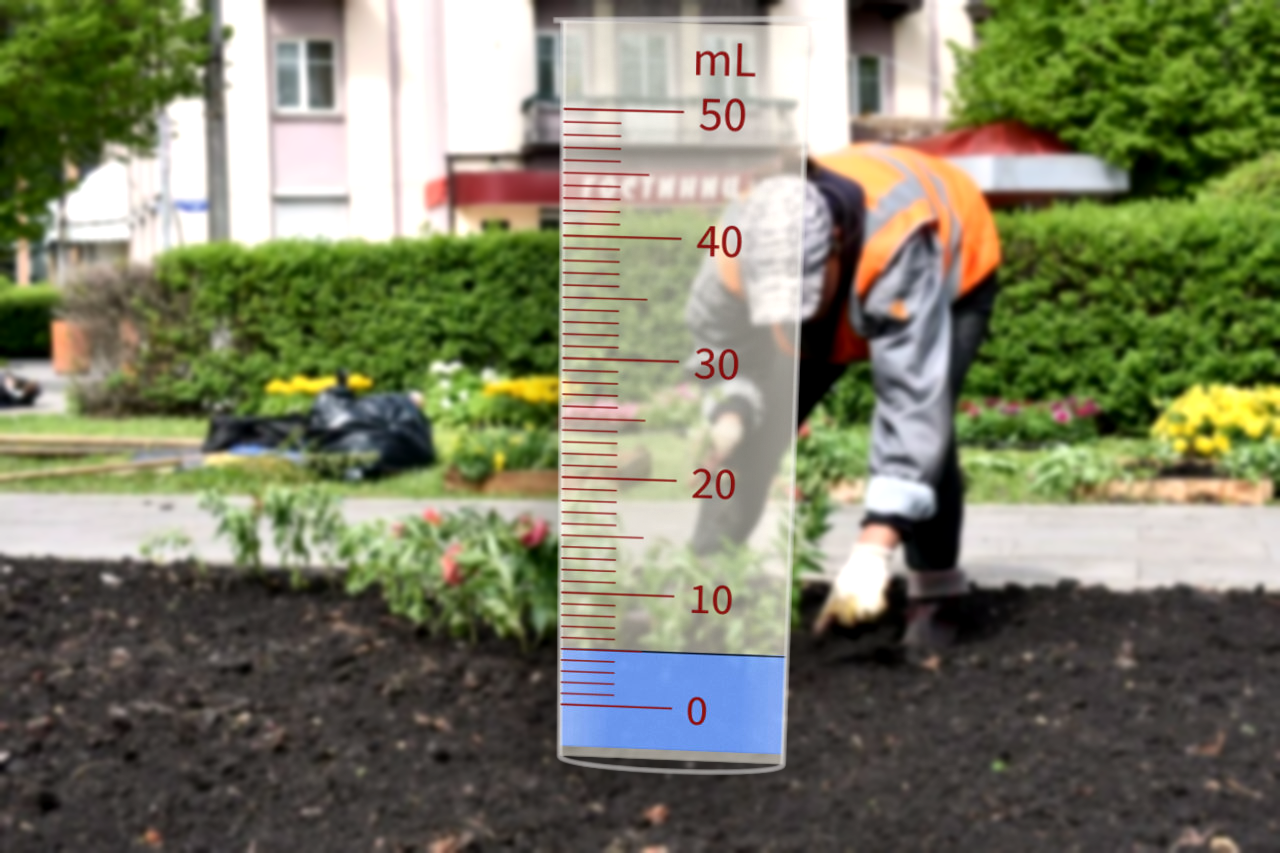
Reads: 5mL
